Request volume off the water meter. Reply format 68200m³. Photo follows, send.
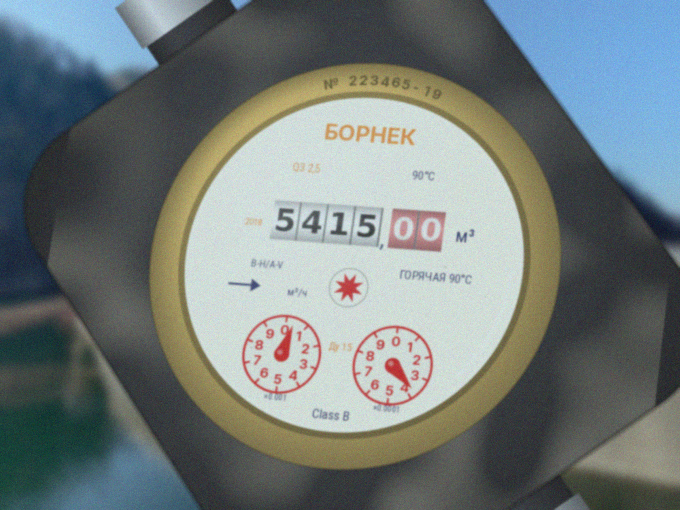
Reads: 5415.0003m³
